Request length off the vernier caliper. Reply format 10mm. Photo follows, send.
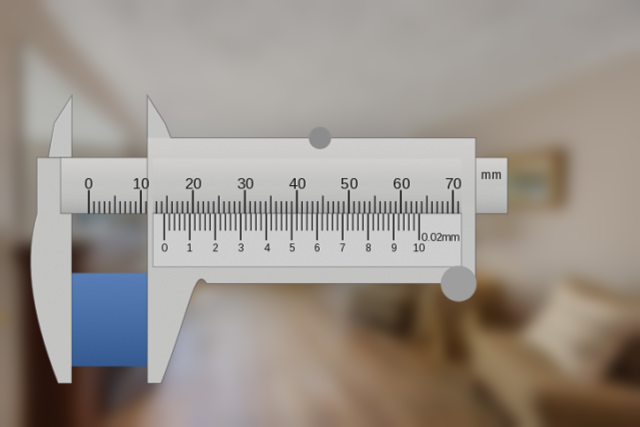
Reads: 14.5mm
